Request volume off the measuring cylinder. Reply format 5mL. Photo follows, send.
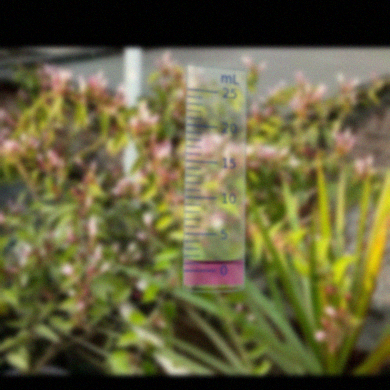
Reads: 1mL
